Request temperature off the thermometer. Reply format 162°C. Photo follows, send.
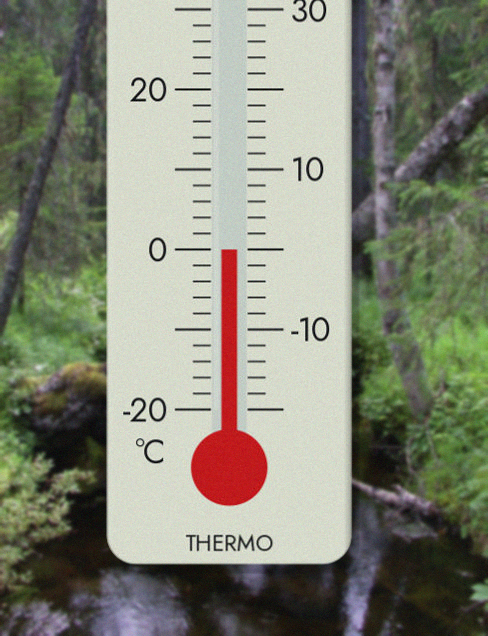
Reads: 0°C
